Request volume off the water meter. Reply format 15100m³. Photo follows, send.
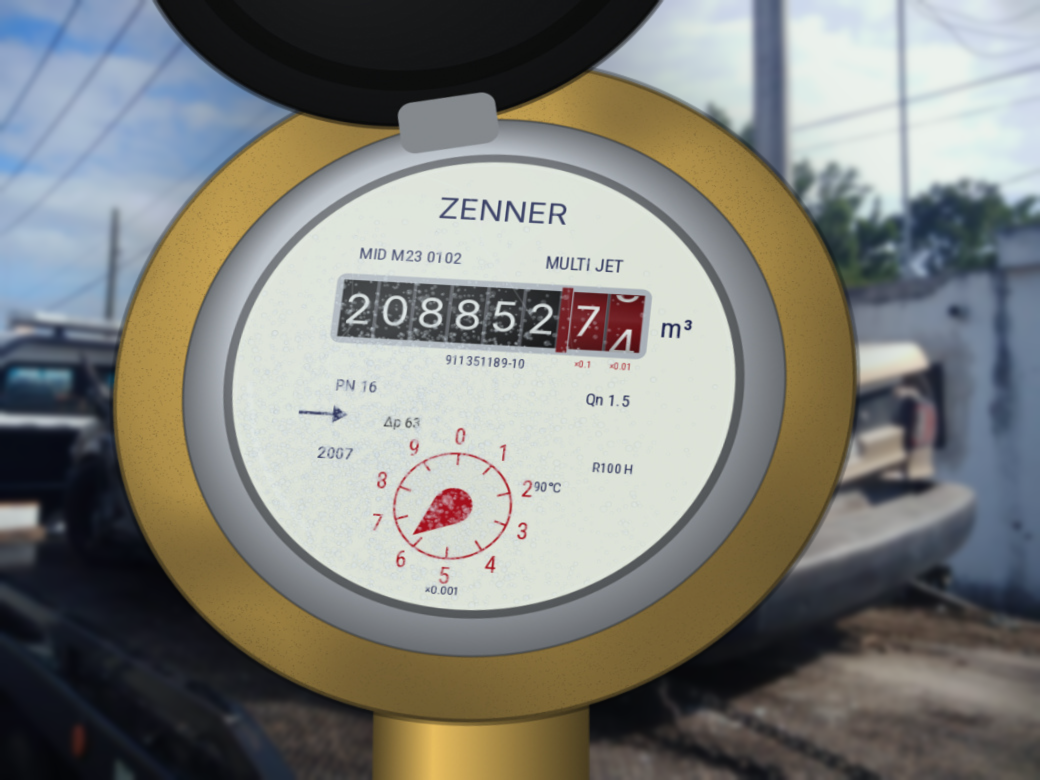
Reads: 208852.736m³
